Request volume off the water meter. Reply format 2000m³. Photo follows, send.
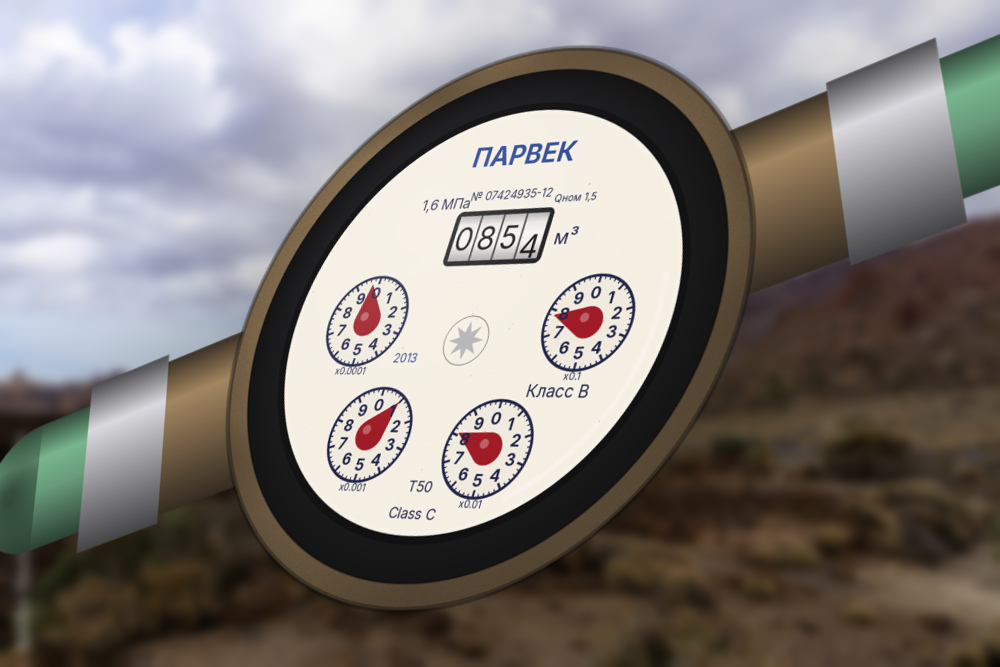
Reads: 853.7809m³
